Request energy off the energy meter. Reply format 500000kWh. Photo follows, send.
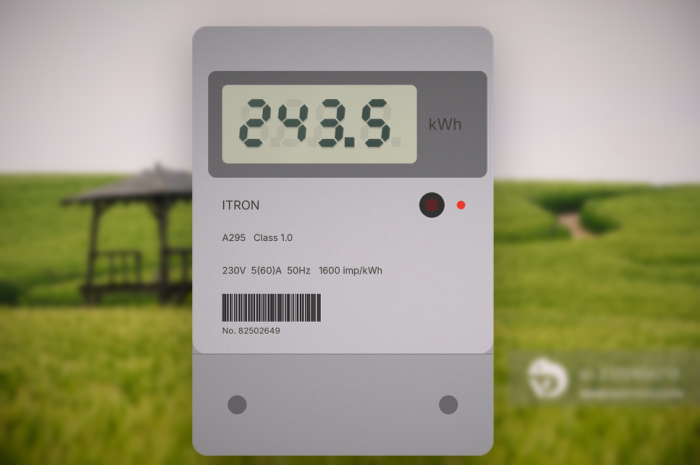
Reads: 243.5kWh
